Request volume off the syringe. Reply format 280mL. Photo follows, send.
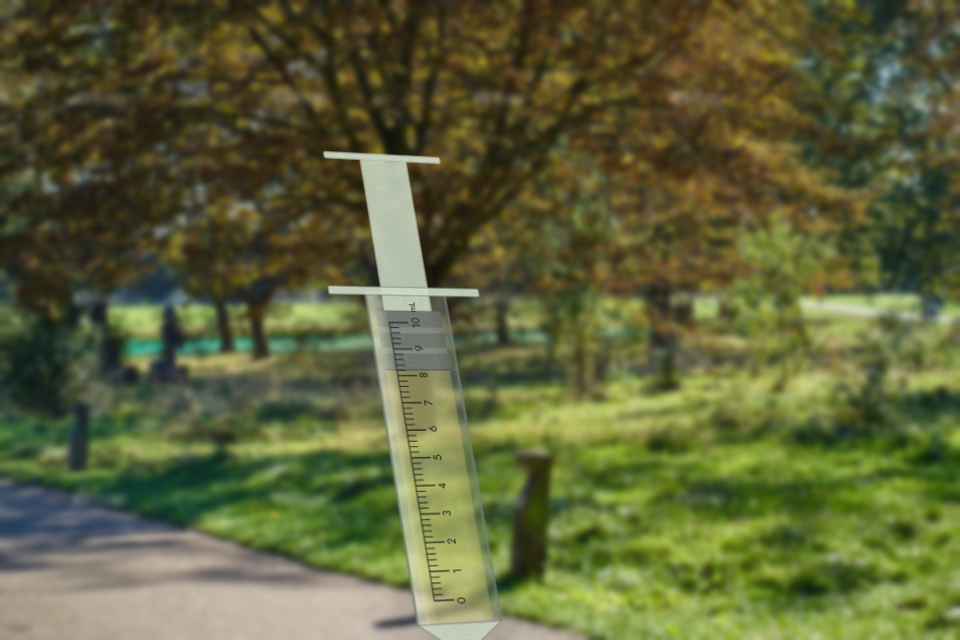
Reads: 8.2mL
